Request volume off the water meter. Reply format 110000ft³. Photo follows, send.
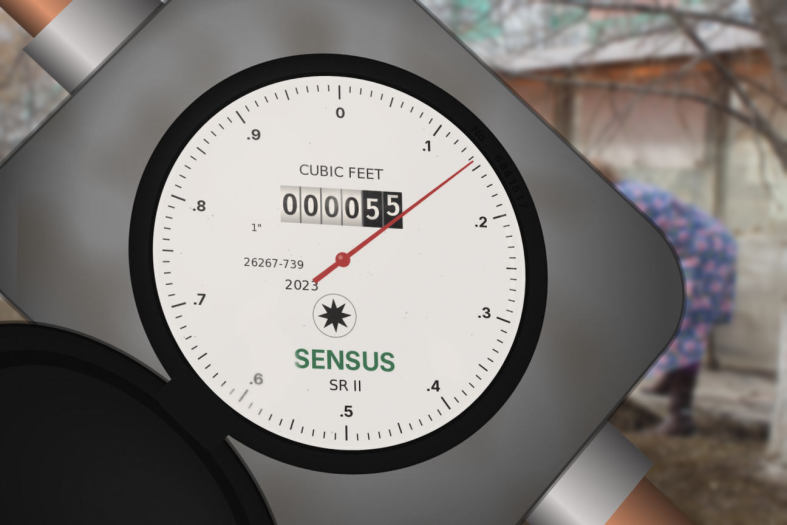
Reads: 55.14ft³
